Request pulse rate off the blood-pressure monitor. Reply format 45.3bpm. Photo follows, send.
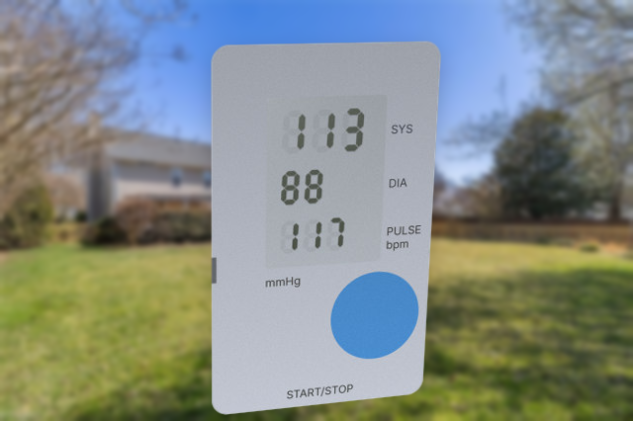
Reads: 117bpm
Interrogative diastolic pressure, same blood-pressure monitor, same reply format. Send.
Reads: 88mmHg
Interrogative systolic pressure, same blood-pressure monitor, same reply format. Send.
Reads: 113mmHg
